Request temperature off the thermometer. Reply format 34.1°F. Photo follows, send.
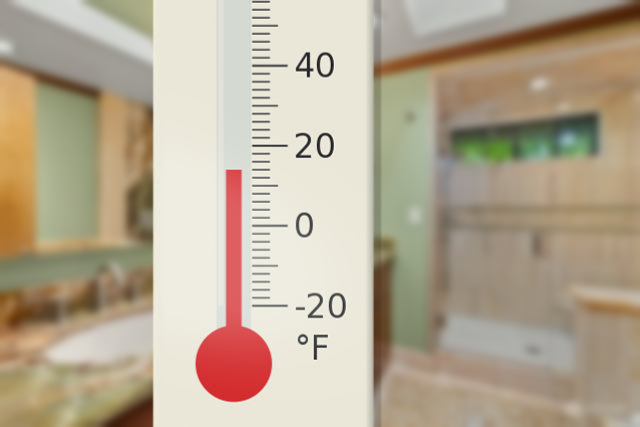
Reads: 14°F
